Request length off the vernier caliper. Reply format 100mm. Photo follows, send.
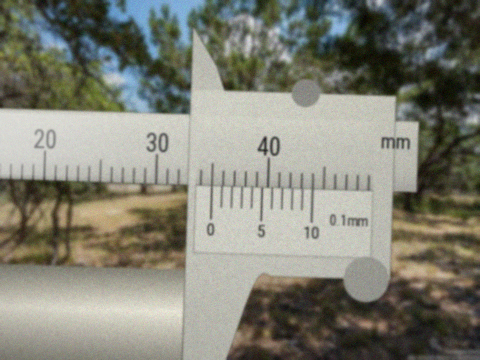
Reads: 35.0mm
